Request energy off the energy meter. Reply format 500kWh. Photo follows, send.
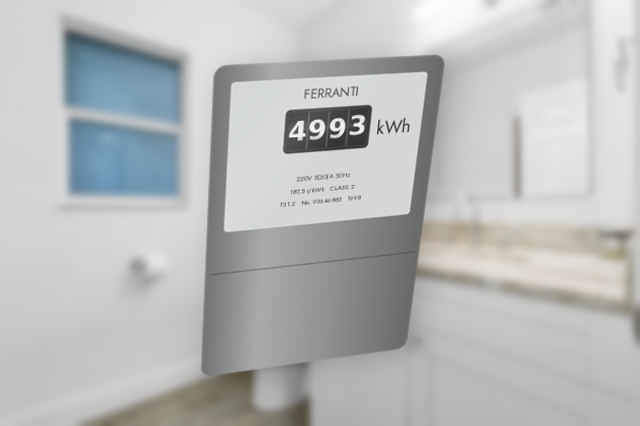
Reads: 4993kWh
